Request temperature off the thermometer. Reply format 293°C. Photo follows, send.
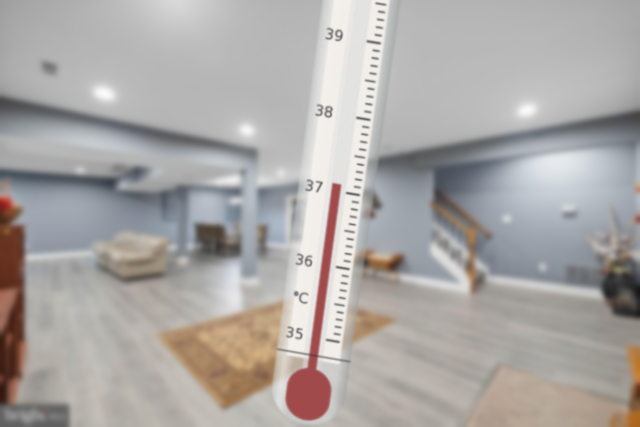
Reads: 37.1°C
